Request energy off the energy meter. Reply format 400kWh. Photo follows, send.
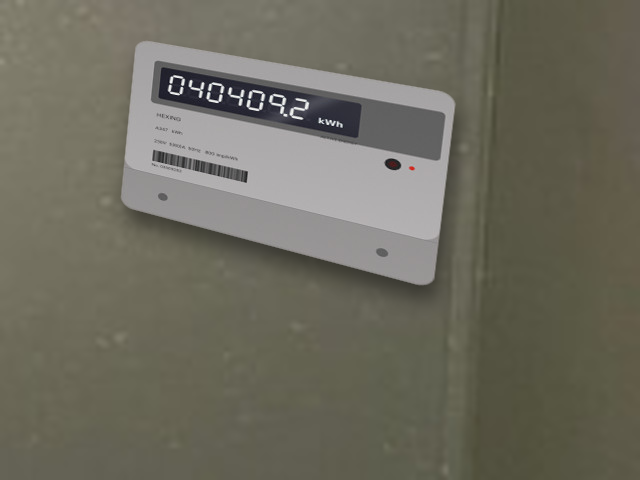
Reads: 40409.2kWh
